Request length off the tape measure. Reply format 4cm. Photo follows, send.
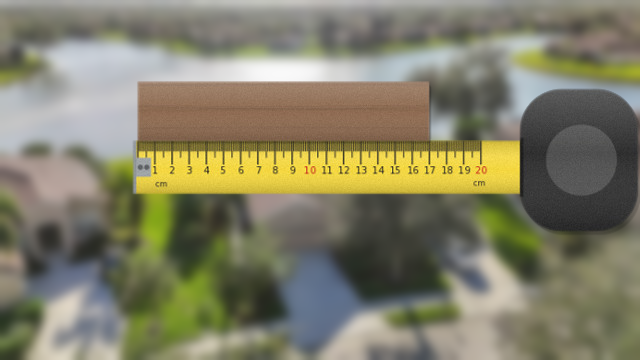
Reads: 17cm
